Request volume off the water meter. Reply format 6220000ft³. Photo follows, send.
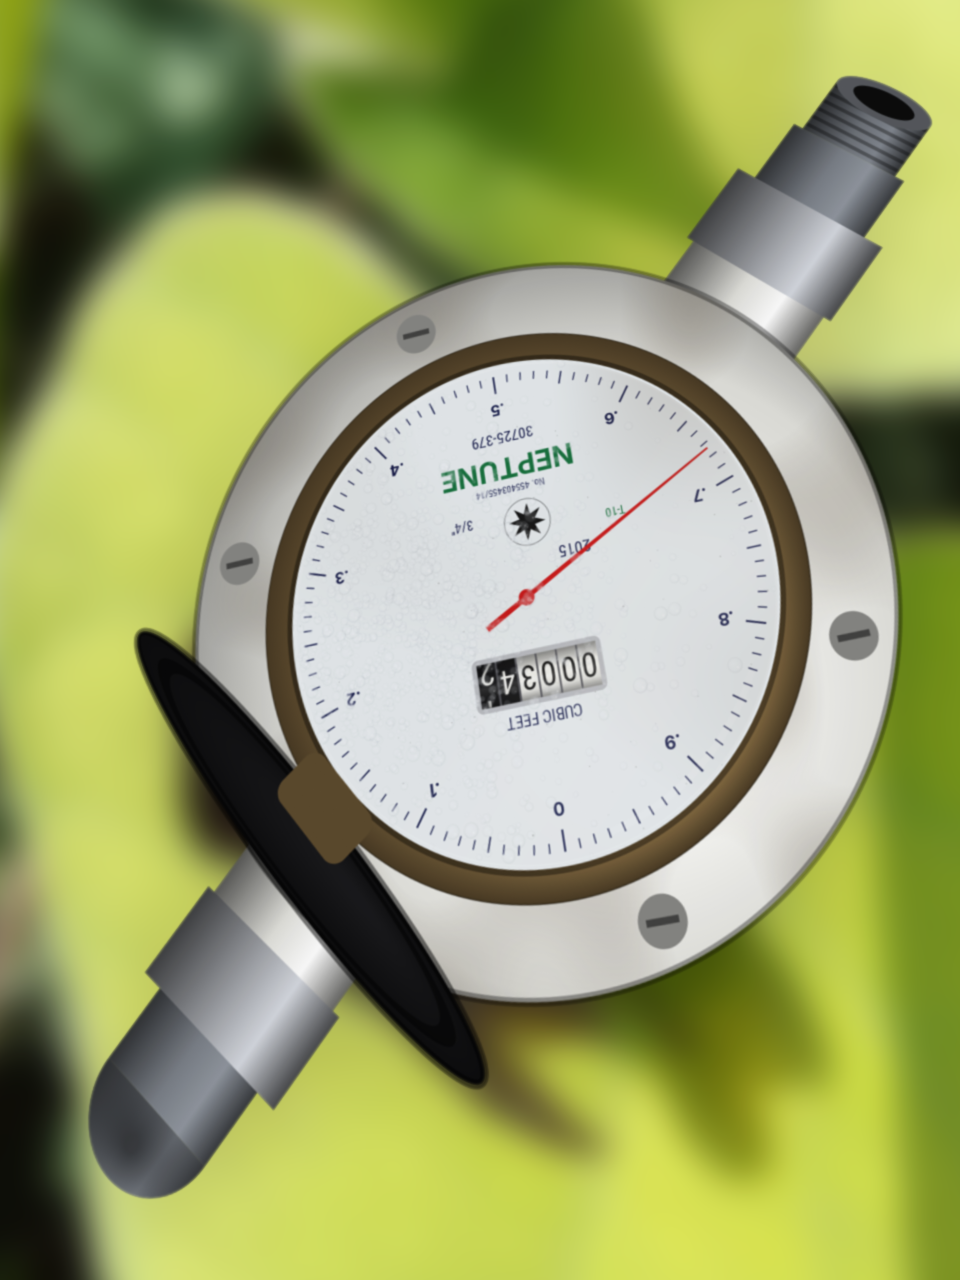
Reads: 341.67ft³
